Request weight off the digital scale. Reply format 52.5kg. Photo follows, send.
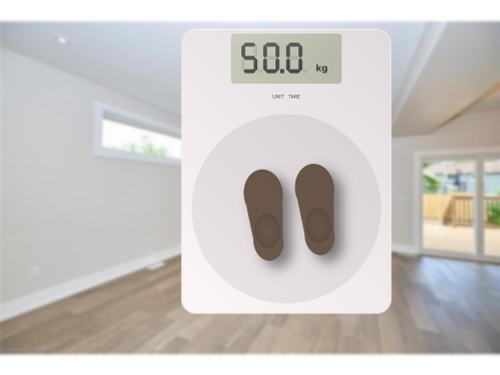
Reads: 50.0kg
